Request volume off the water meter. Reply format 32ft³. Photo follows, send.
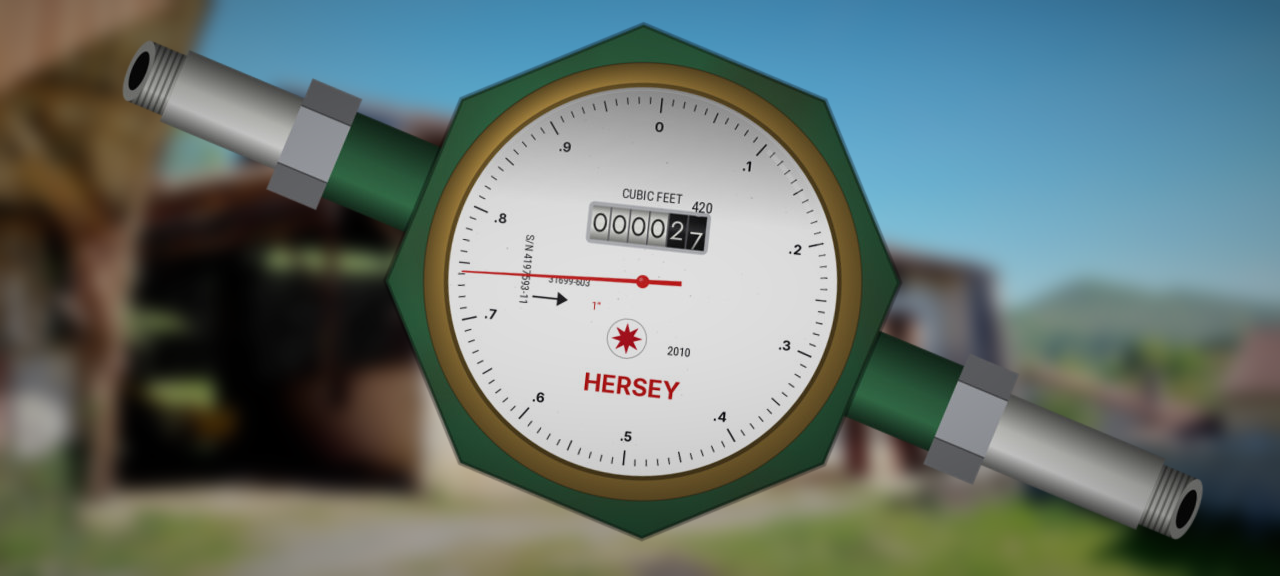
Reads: 26.74ft³
